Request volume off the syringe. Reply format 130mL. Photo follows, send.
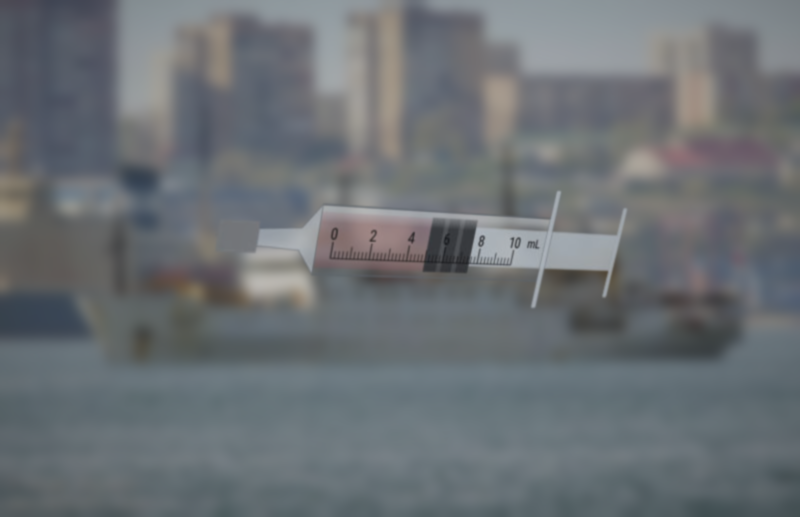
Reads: 5mL
